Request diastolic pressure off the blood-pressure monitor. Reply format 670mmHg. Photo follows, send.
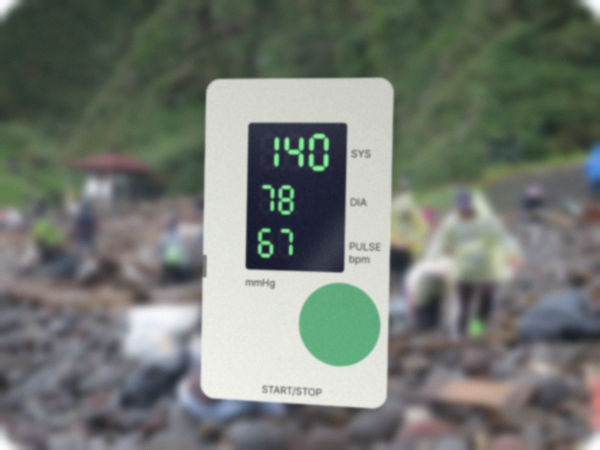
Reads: 78mmHg
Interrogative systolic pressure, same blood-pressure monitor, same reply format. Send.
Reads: 140mmHg
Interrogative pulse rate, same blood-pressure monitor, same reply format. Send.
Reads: 67bpm
